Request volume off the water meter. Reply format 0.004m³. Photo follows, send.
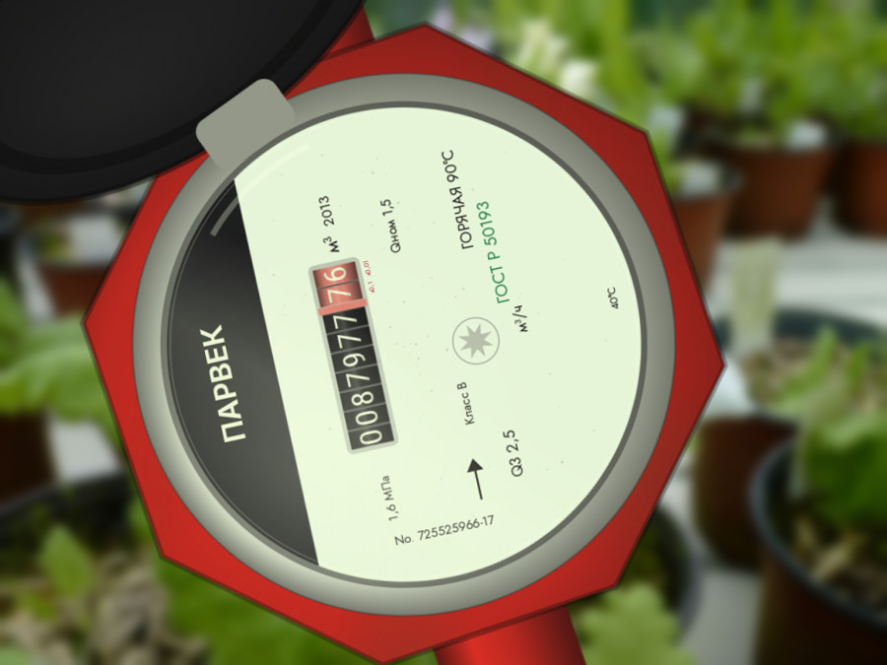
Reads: 87977.76m³
